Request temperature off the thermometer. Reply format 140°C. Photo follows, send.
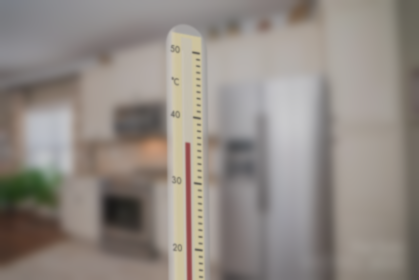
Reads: 36°C
